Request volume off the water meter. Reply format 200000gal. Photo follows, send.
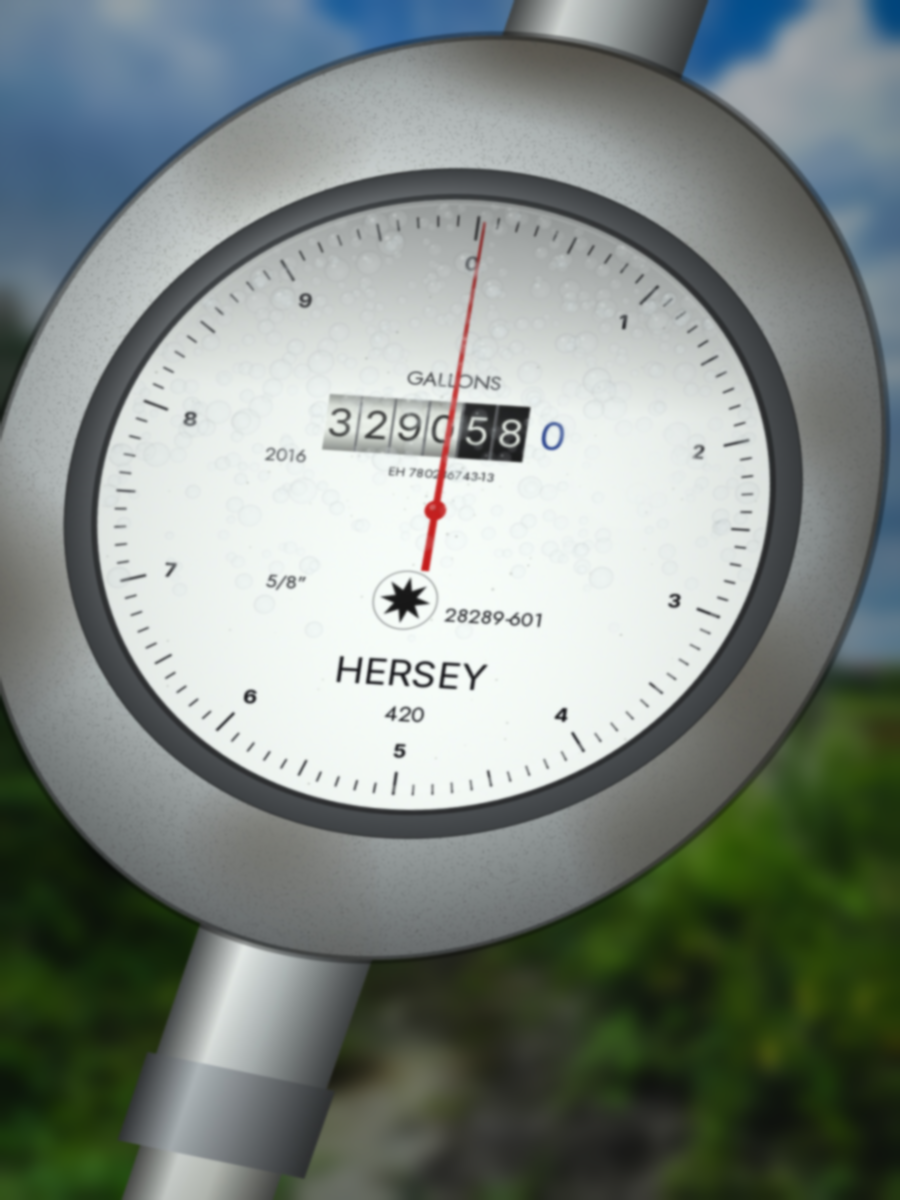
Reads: 3290580.0gal
